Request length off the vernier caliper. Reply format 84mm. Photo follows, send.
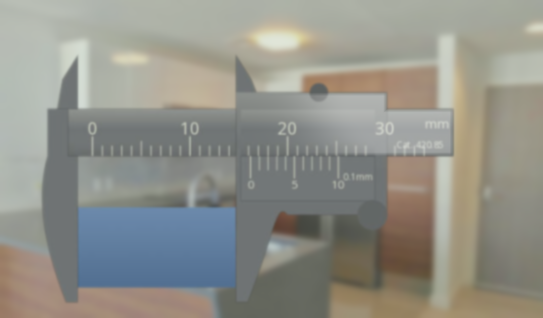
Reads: 16.2mm
